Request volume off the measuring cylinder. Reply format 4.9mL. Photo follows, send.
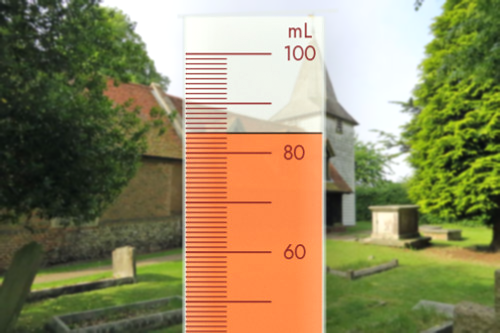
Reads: 84mL
